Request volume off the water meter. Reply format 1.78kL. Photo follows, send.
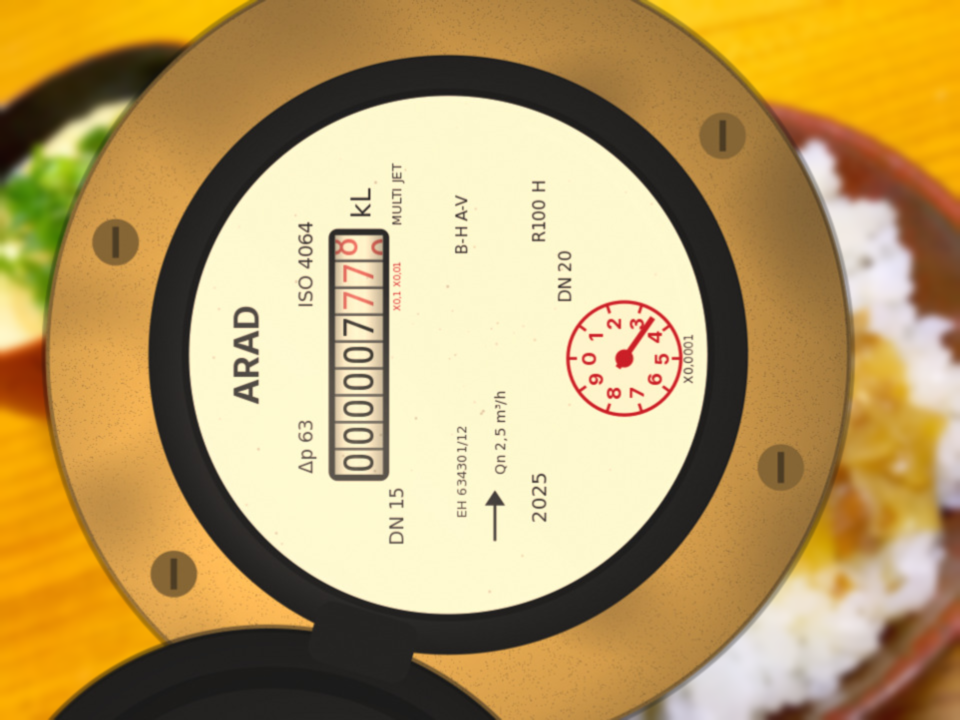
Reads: 7.7783kL
